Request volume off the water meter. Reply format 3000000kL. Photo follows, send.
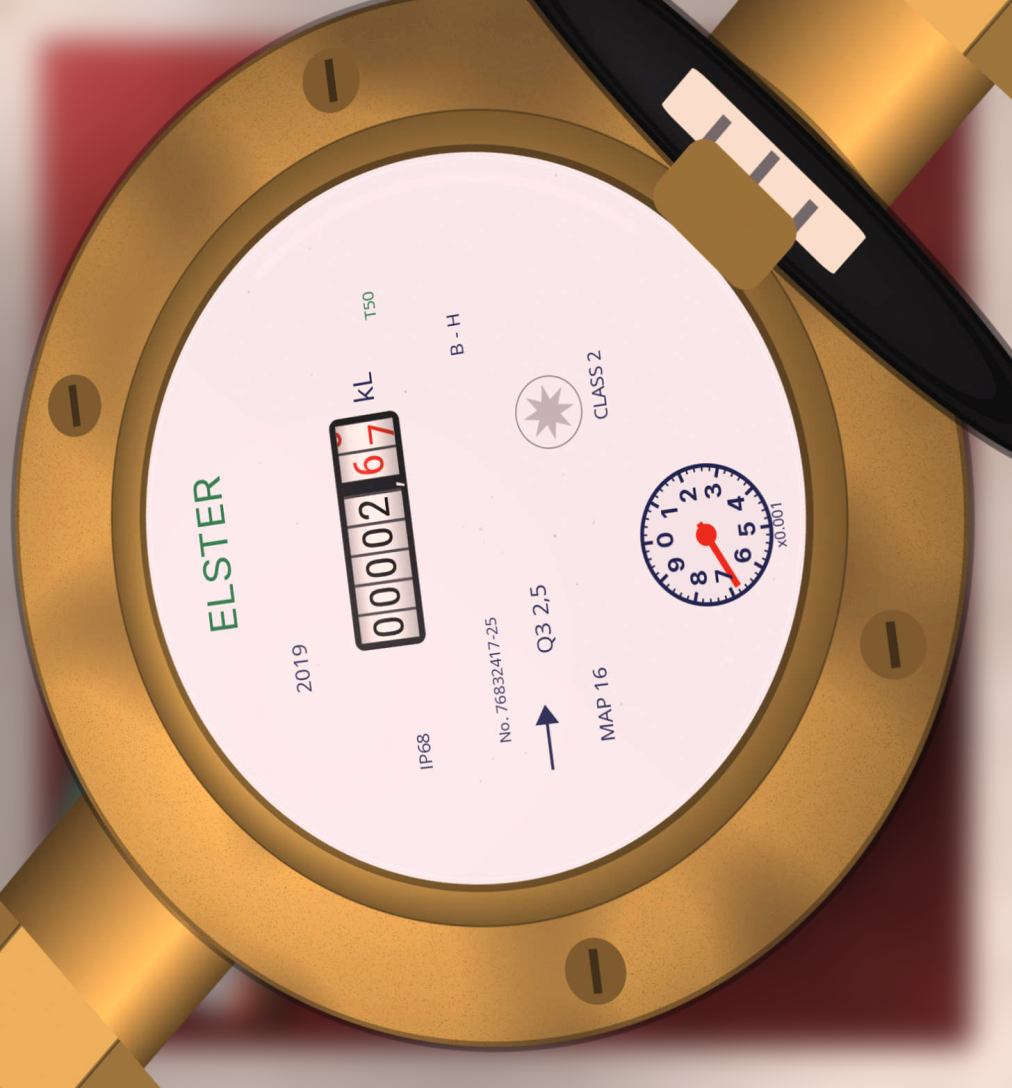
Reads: 2.666kL
